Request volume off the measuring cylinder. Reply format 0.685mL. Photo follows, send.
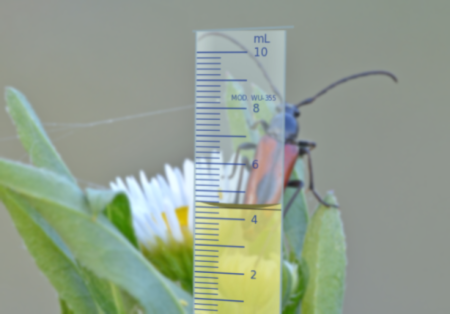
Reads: 4.4mL
